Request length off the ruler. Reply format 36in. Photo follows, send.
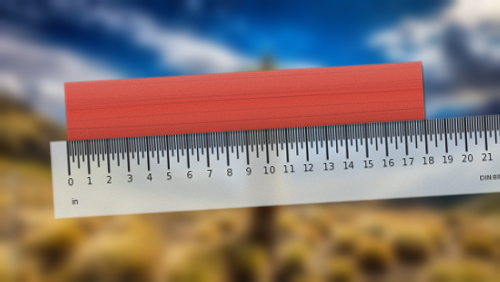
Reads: 18in
